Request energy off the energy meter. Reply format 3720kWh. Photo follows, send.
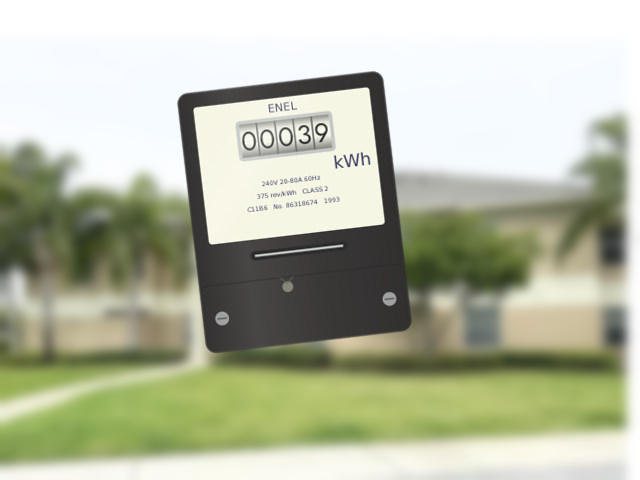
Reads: 39kWh
